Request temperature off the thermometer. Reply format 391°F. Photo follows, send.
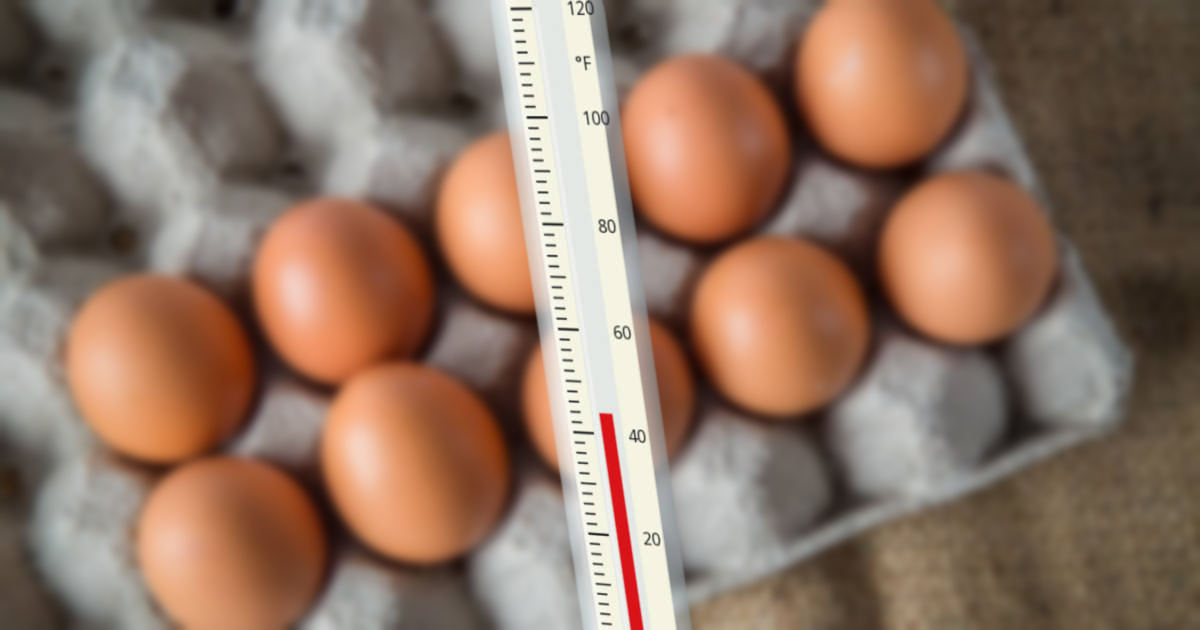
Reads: 44°F
